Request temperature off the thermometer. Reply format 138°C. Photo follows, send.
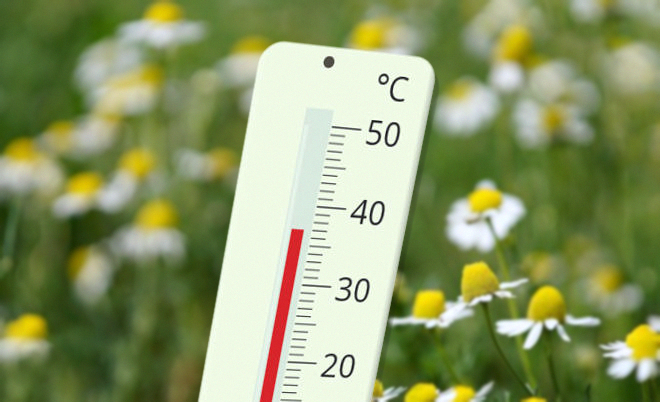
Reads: 37°C
